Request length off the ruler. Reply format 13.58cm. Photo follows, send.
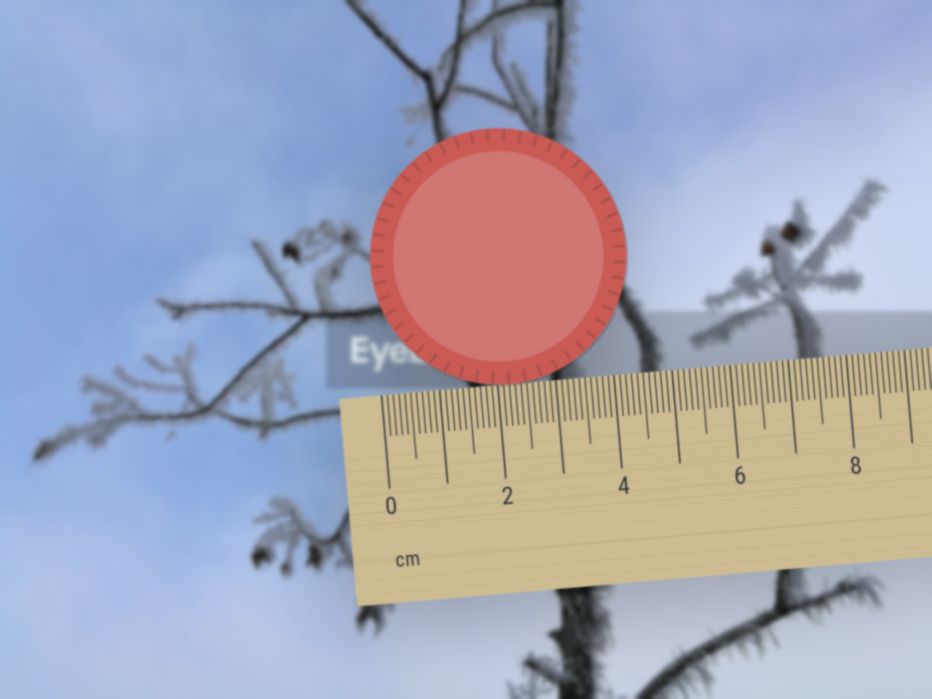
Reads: 4.4cm
